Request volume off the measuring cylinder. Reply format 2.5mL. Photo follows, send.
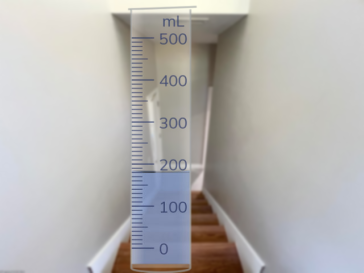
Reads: 180mL
